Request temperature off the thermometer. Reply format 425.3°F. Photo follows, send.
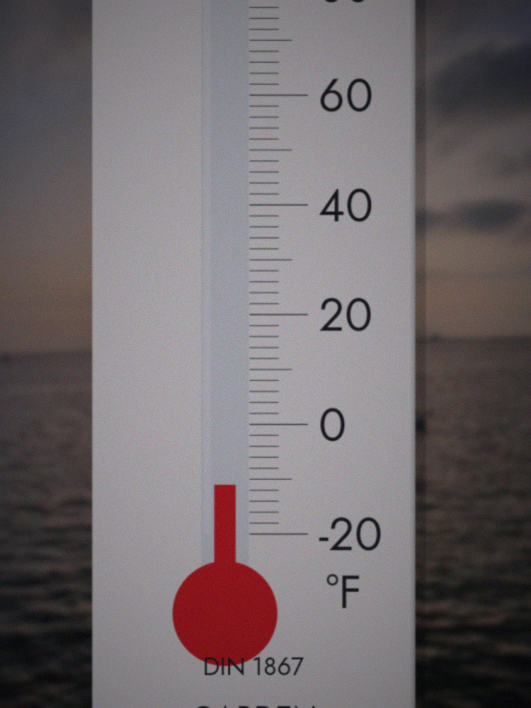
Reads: -11°F
